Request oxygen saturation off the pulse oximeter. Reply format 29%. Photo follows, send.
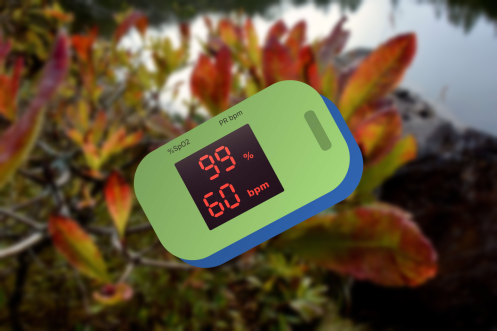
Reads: 99%
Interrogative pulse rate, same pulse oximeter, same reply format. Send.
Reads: 60bpm
